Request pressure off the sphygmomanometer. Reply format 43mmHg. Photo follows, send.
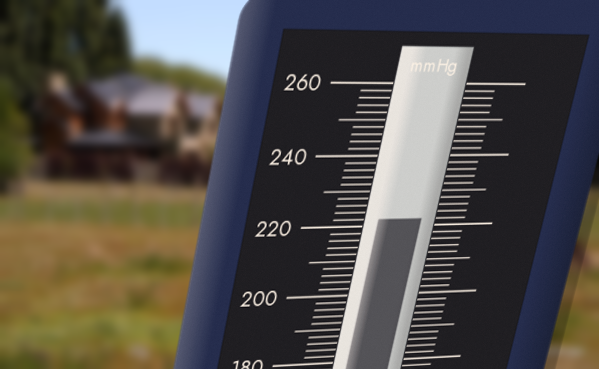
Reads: 222mmHg
